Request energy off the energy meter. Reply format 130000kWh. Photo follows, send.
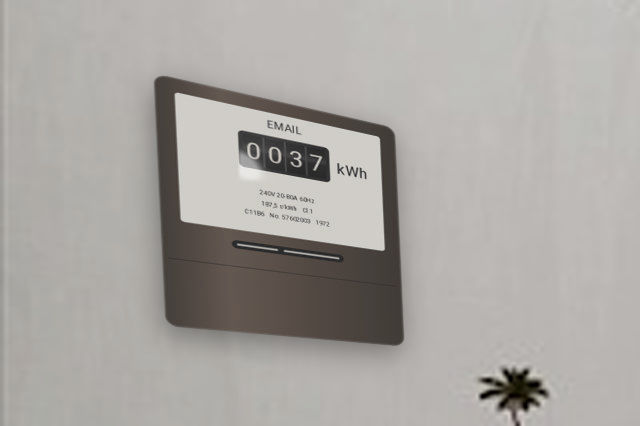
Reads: 37kWh
